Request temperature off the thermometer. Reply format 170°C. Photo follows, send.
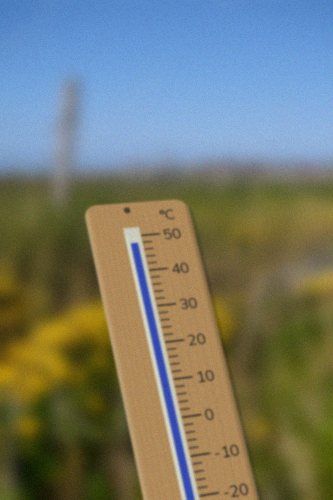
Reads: 48°C
